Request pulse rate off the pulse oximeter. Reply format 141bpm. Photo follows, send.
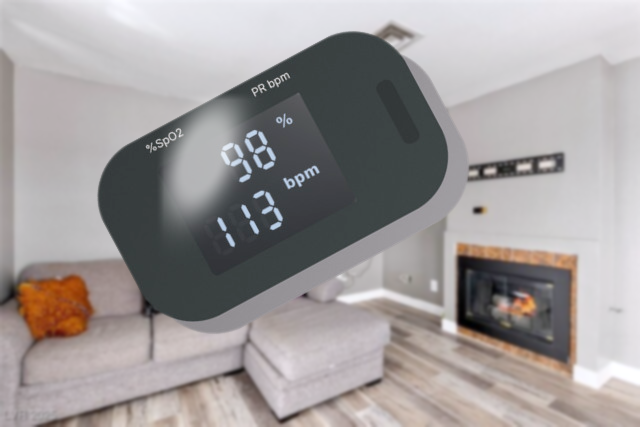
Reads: 113bpm
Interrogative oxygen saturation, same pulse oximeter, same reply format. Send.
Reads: 98%
